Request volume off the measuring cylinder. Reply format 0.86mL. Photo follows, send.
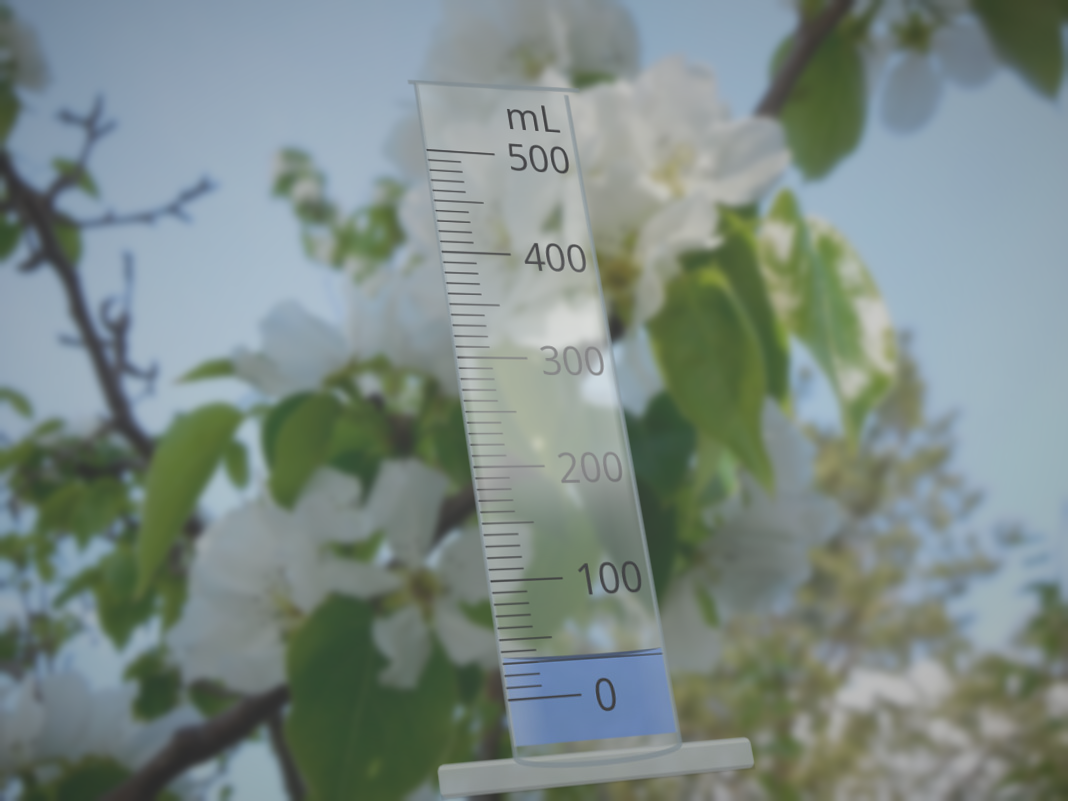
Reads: 30mL
